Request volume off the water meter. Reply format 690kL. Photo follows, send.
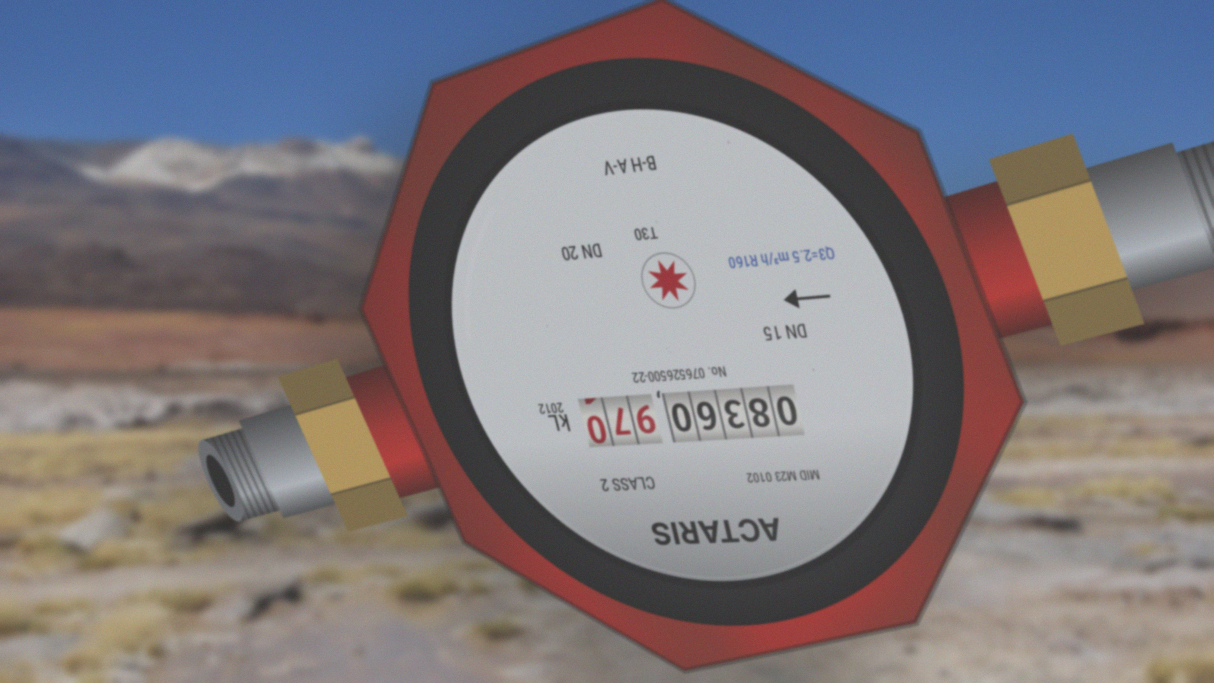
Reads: 8360.970kL
